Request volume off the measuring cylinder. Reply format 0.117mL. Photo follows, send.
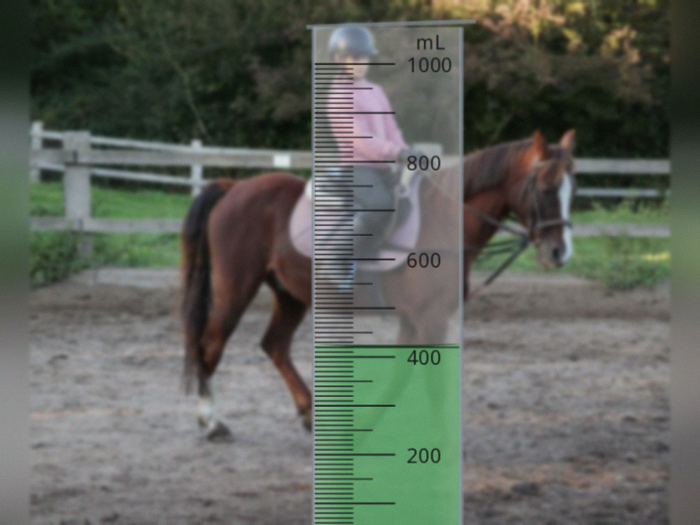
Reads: 420mL
